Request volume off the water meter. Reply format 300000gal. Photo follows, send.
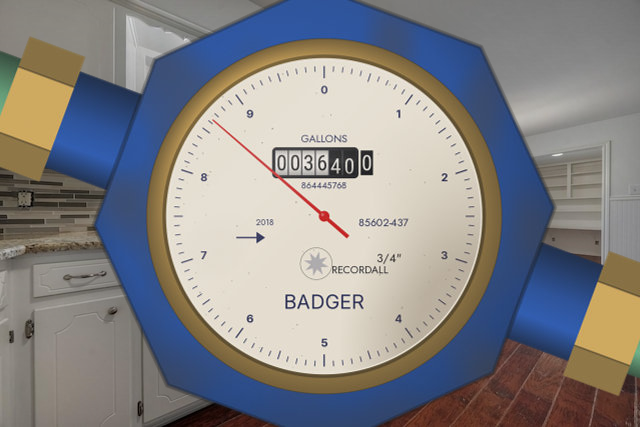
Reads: 36398.6gal
